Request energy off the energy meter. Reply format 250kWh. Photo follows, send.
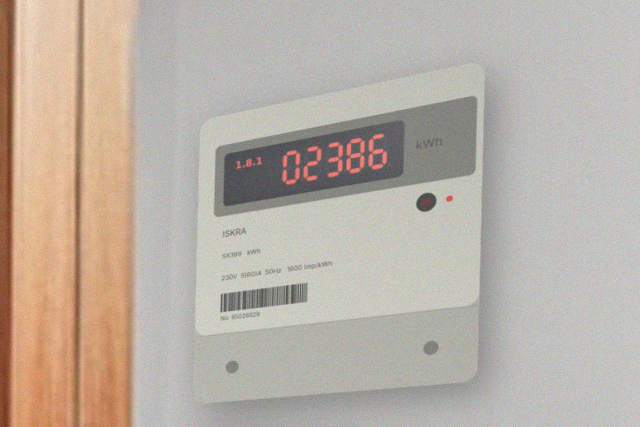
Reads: 2386kWh
